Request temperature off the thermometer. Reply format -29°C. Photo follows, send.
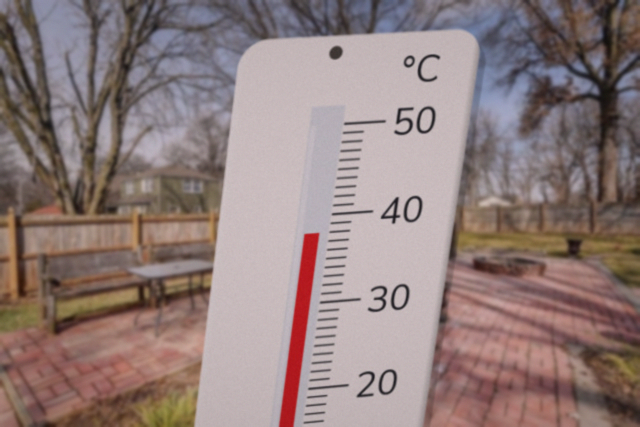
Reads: 38°C
